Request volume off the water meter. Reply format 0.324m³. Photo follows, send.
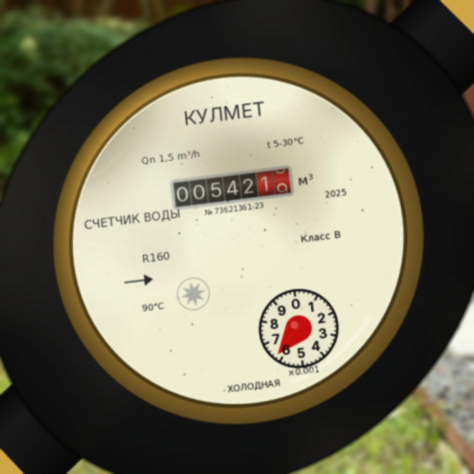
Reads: 542.186m³
